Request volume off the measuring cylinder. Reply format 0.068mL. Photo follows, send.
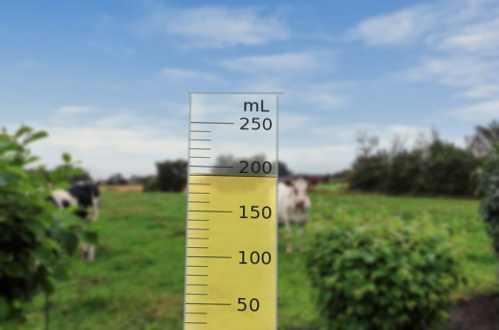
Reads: 190mL
